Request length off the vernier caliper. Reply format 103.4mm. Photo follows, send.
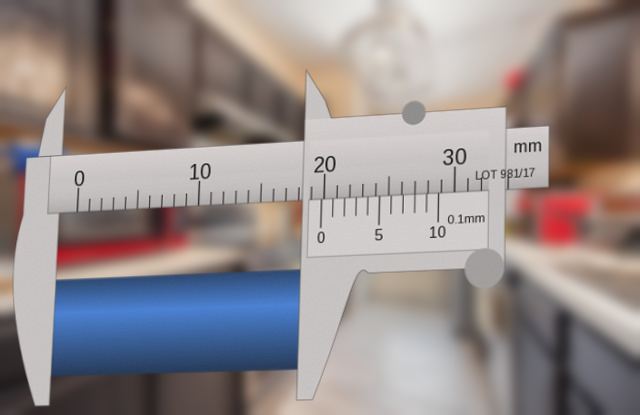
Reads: 19.8mm
